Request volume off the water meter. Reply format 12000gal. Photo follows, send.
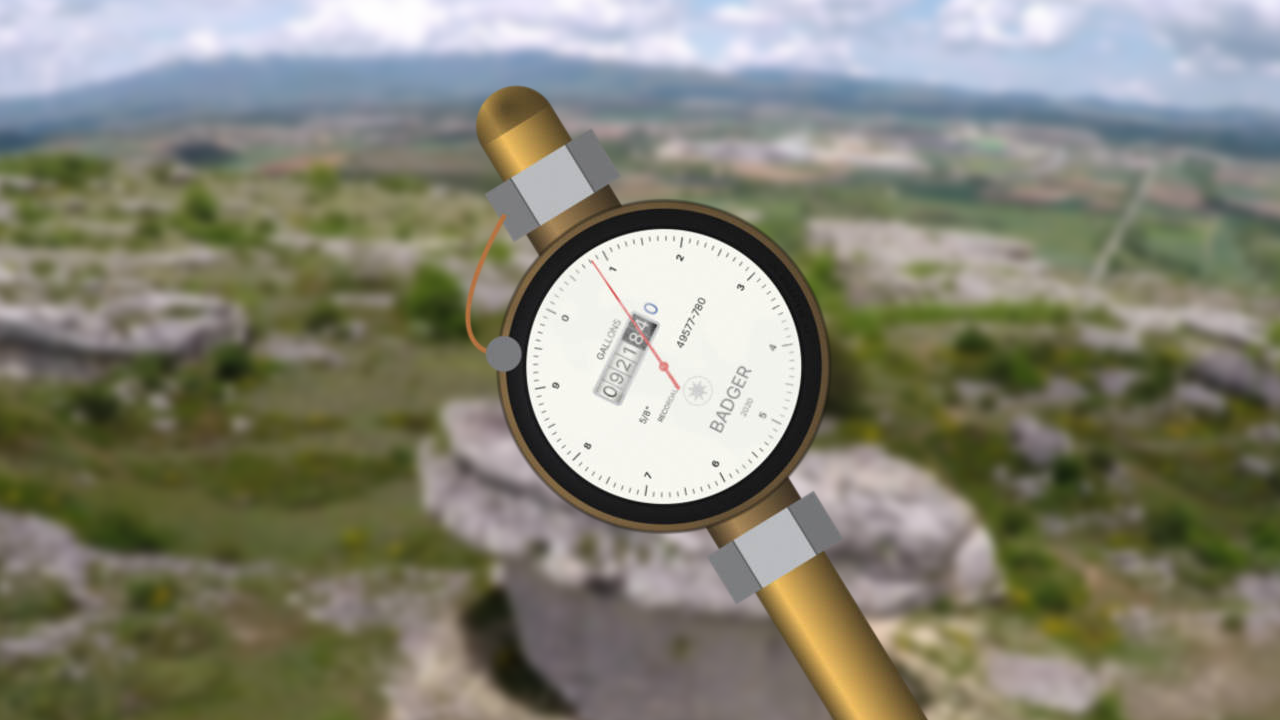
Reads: 921840.8gal
